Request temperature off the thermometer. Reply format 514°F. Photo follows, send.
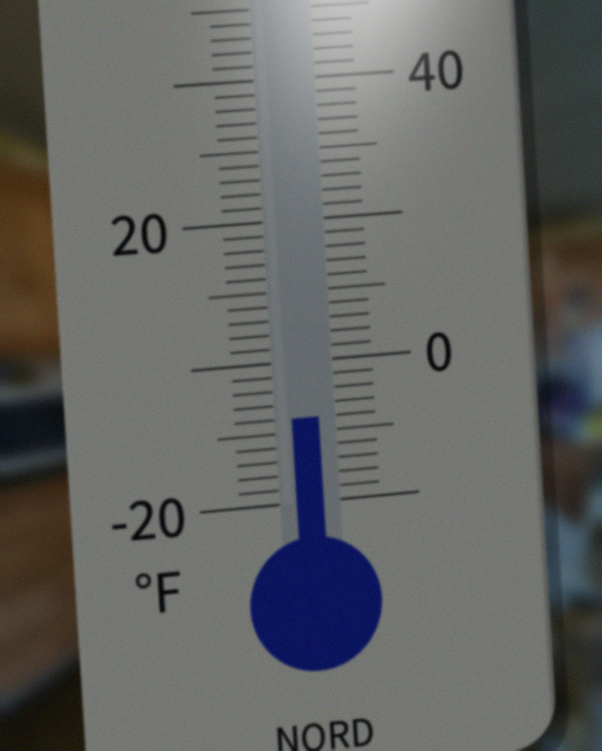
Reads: -8°F
